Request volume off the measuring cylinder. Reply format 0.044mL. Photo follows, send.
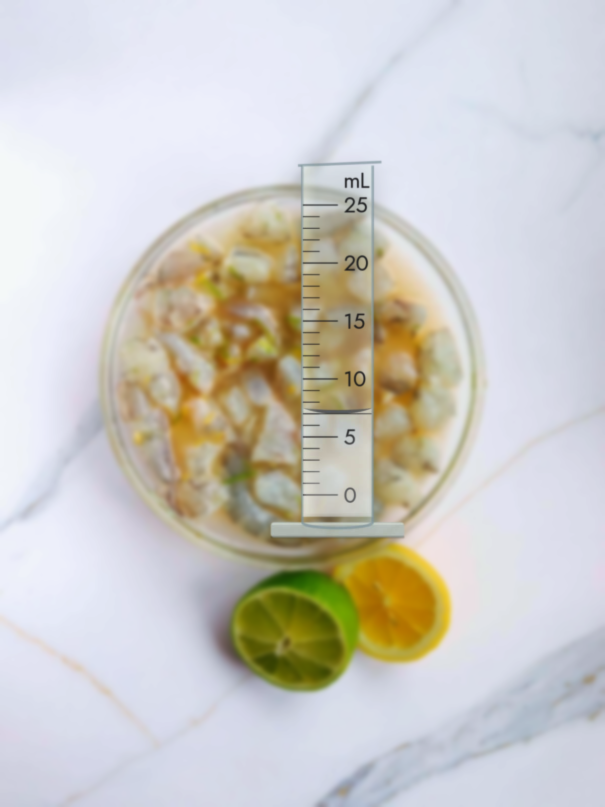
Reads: 7mL
